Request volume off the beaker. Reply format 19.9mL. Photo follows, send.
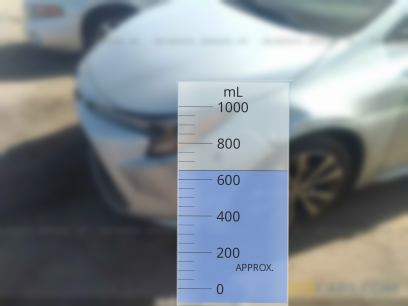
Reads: 650mL
